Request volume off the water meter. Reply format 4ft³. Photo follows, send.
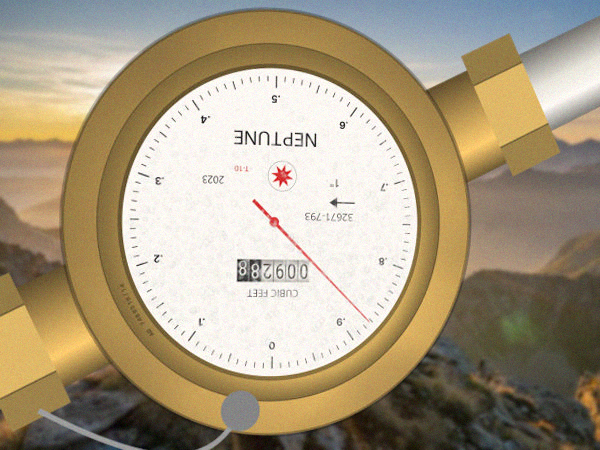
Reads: 9287.87ft³
